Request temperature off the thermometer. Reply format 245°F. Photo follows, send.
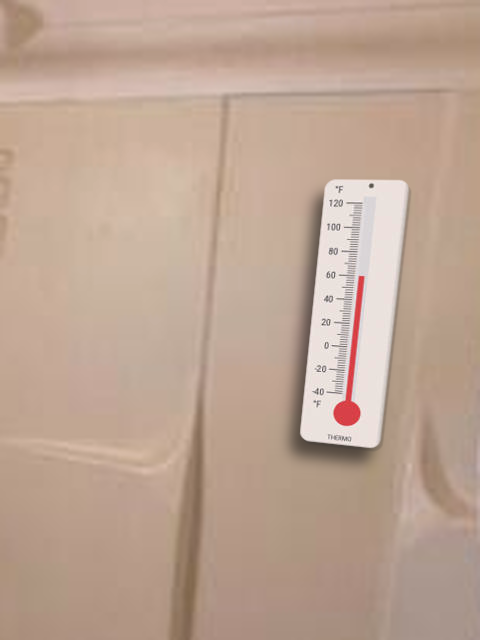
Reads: 60°F
